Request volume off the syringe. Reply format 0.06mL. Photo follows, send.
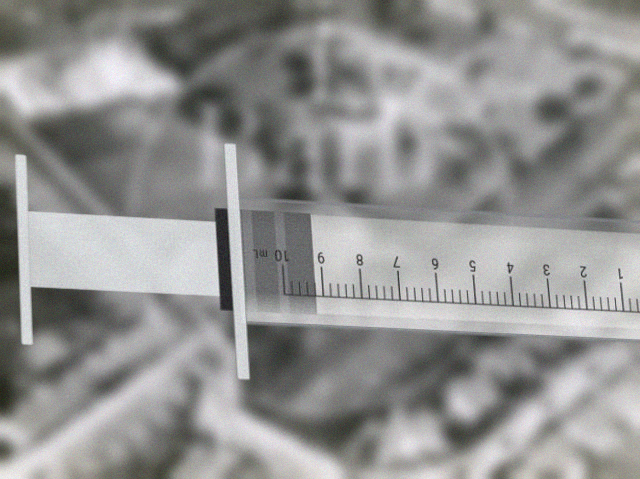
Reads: 9.2mL
